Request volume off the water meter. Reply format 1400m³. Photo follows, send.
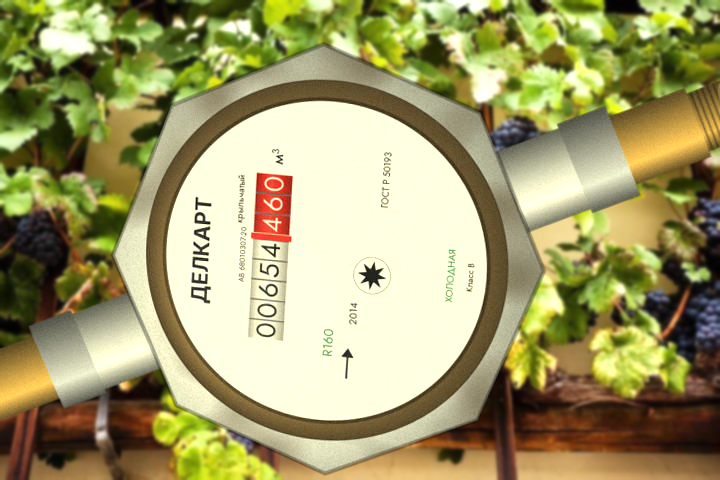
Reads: 654.460m³
